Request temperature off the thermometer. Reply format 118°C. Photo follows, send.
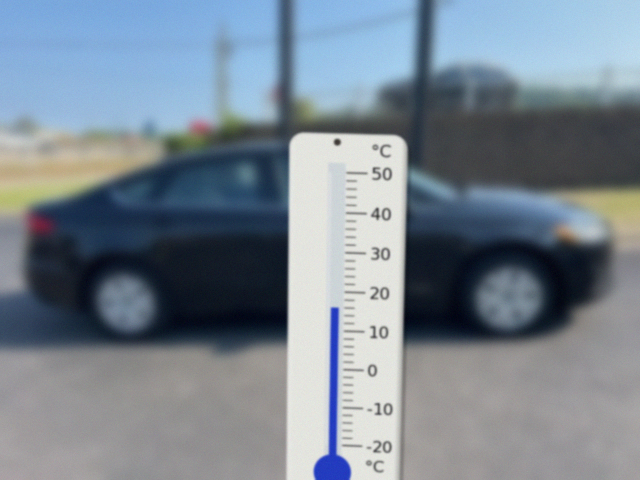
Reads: 16°C
